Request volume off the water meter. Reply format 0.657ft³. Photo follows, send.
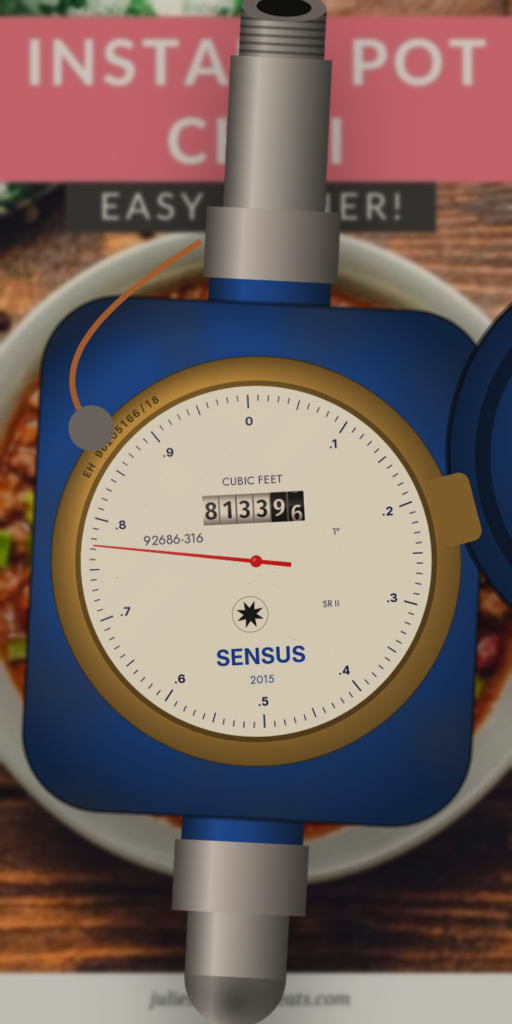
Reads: 813395.77ft³
